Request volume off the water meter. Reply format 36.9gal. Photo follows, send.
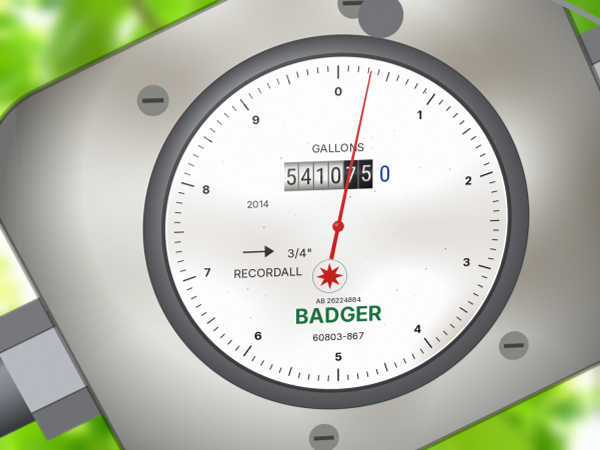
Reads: 5410750.3gal
